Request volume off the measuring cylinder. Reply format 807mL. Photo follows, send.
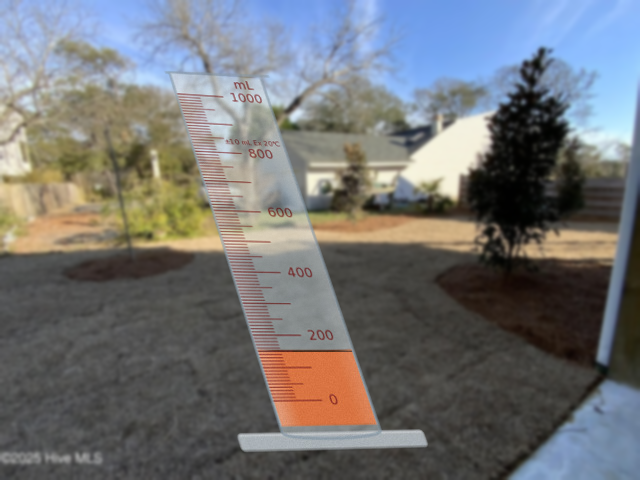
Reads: 150mL
